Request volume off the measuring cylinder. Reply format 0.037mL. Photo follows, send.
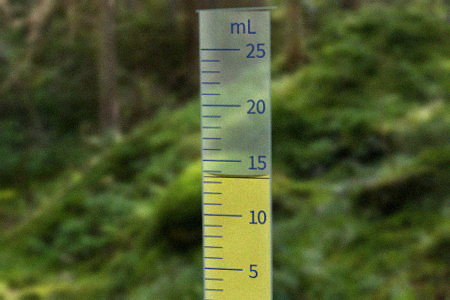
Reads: 13.5mL
